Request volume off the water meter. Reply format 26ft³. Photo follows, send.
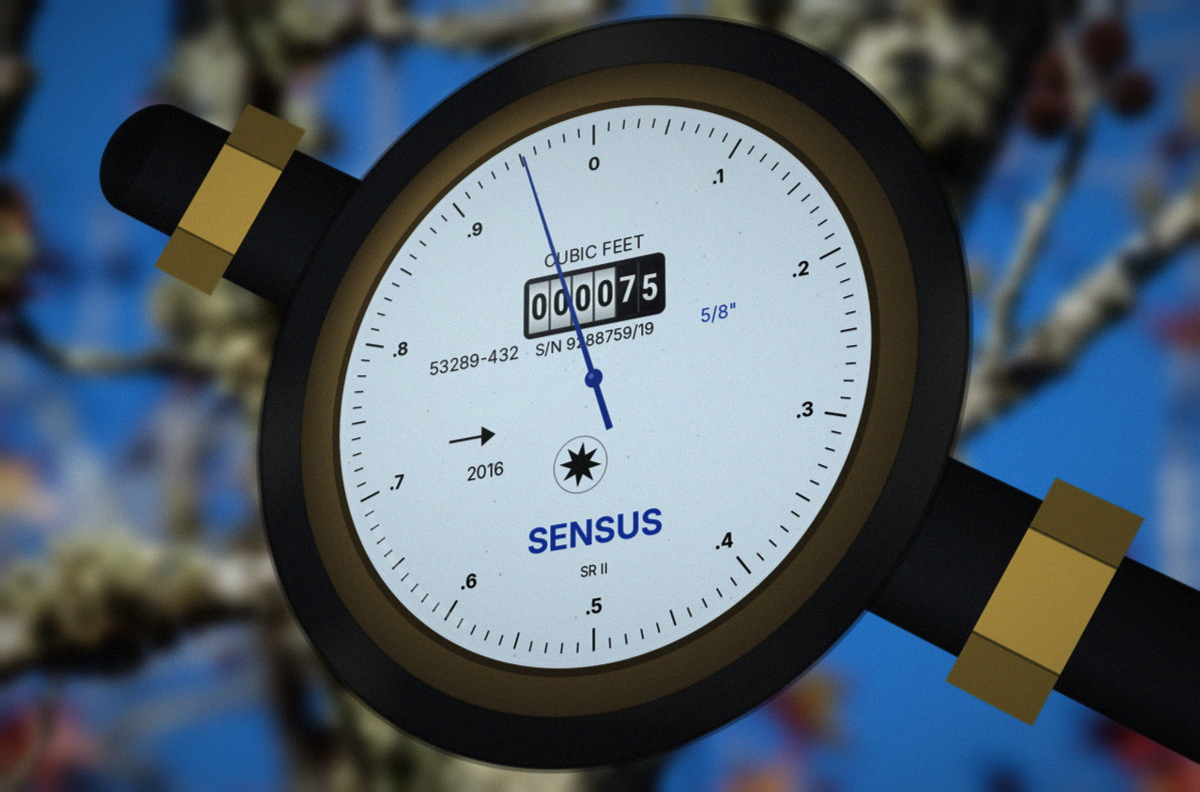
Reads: 74.95ft³
